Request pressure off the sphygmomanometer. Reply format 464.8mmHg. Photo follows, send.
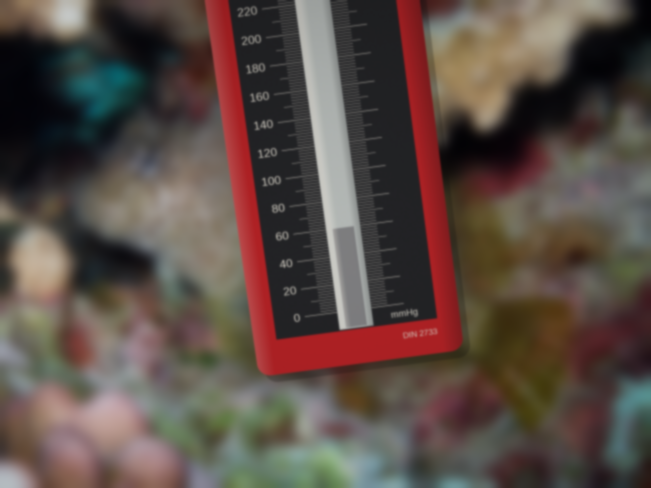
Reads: 60mmHg
